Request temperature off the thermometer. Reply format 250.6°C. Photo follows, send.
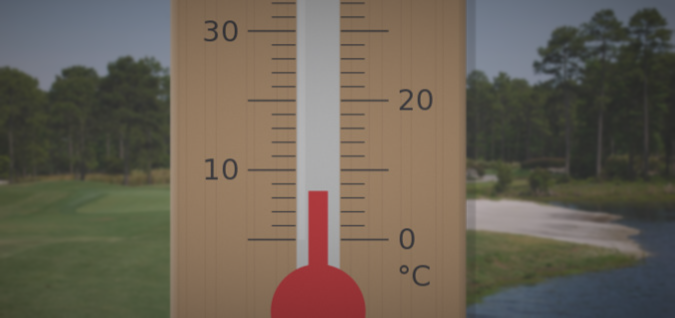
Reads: 7°C
